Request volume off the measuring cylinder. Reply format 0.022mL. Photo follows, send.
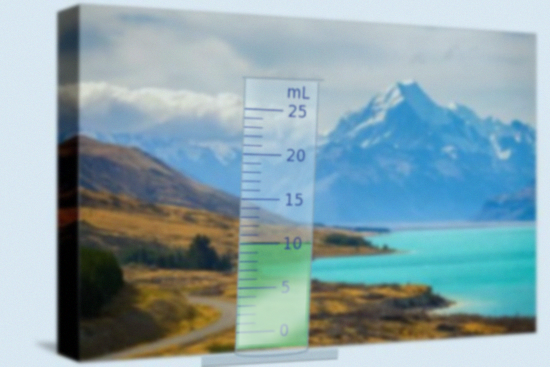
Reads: 10mL
